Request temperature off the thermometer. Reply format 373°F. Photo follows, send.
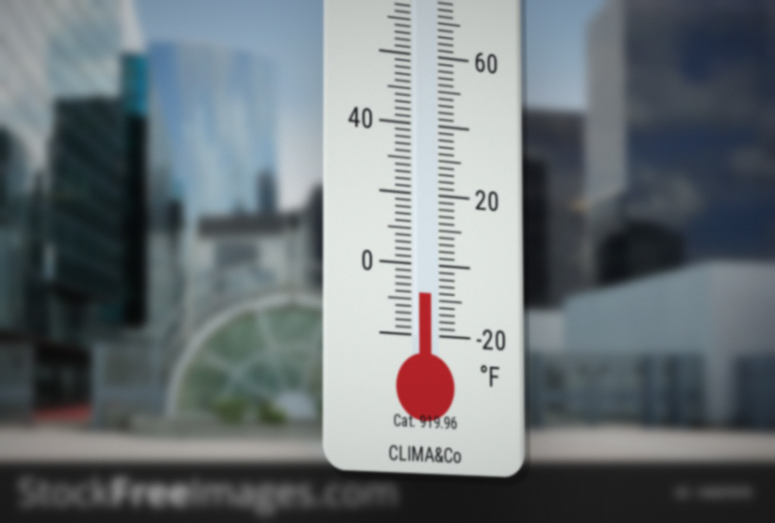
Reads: -8°F
